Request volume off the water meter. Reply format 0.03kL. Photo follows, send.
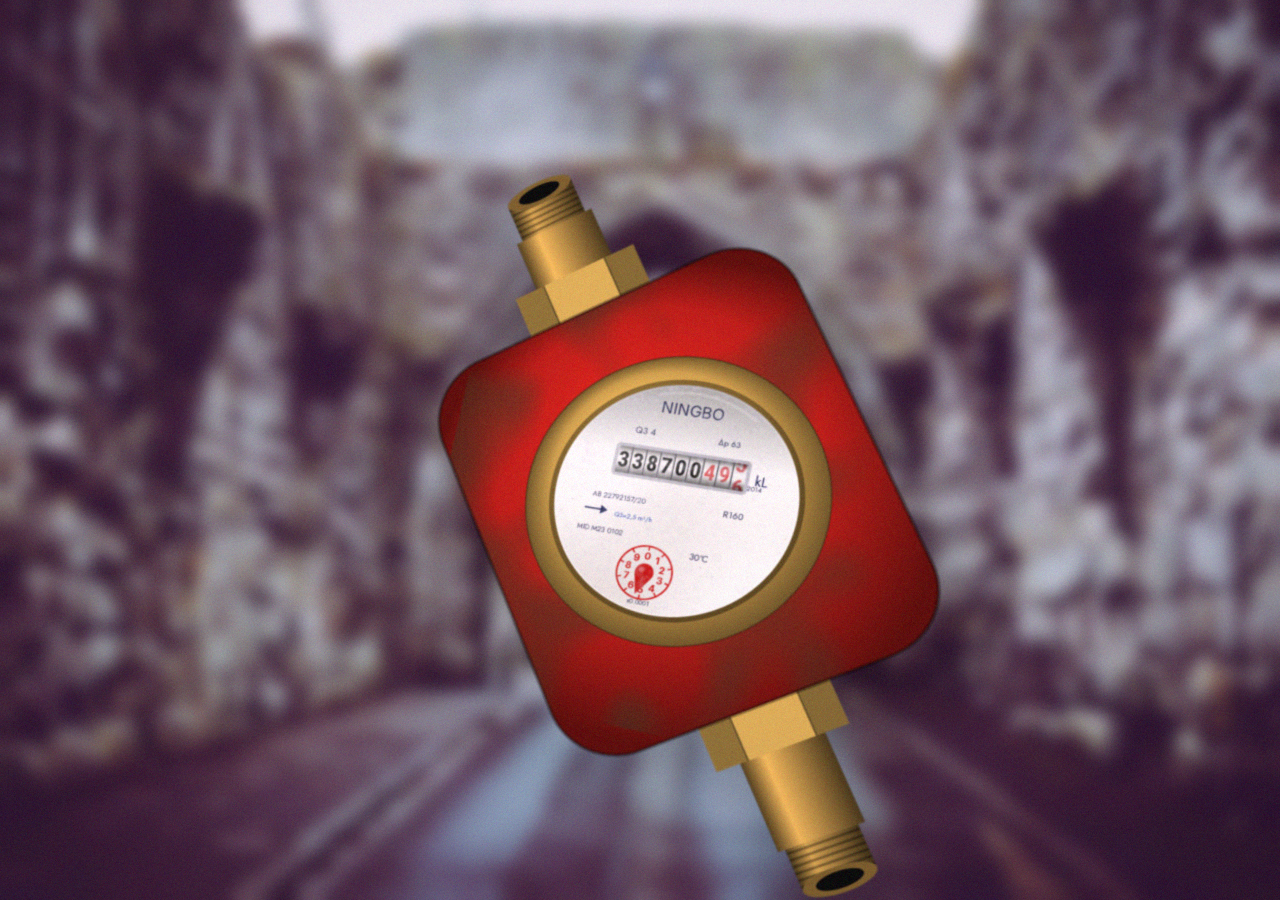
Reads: 338700.4955kL
